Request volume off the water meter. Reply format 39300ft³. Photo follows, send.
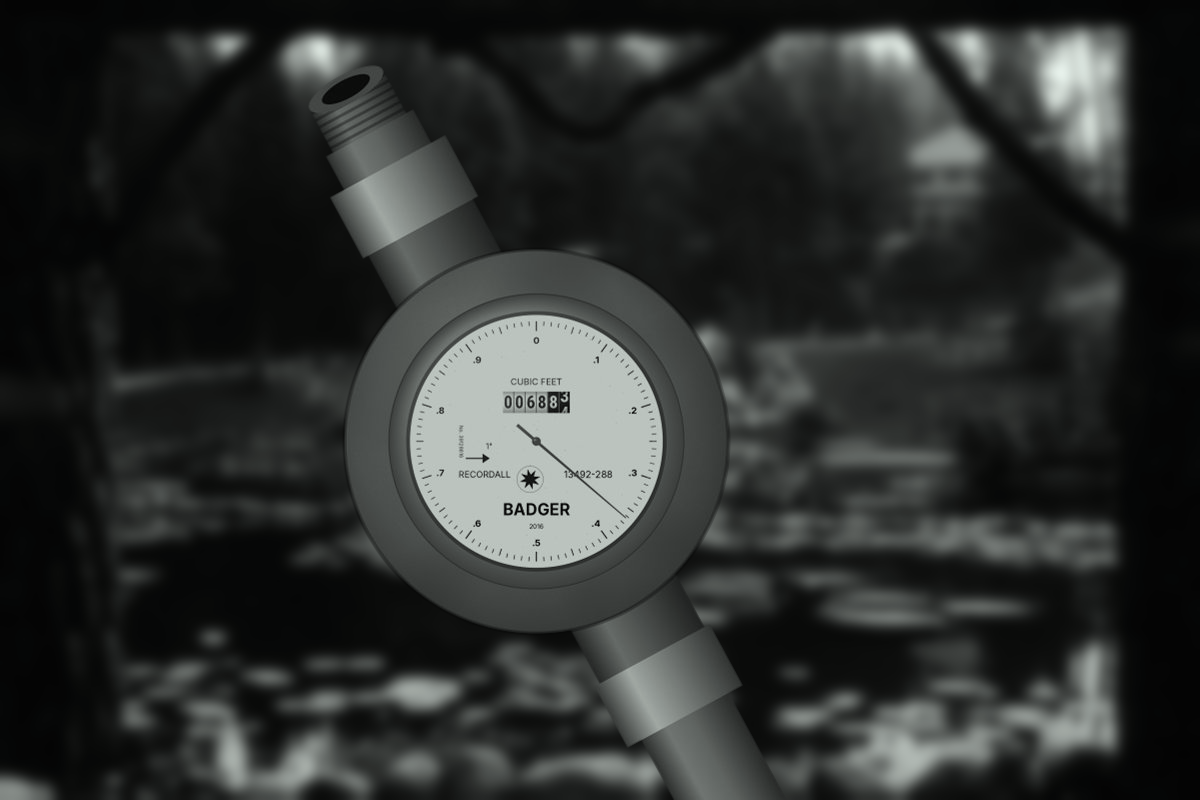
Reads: 6883.36ft³
